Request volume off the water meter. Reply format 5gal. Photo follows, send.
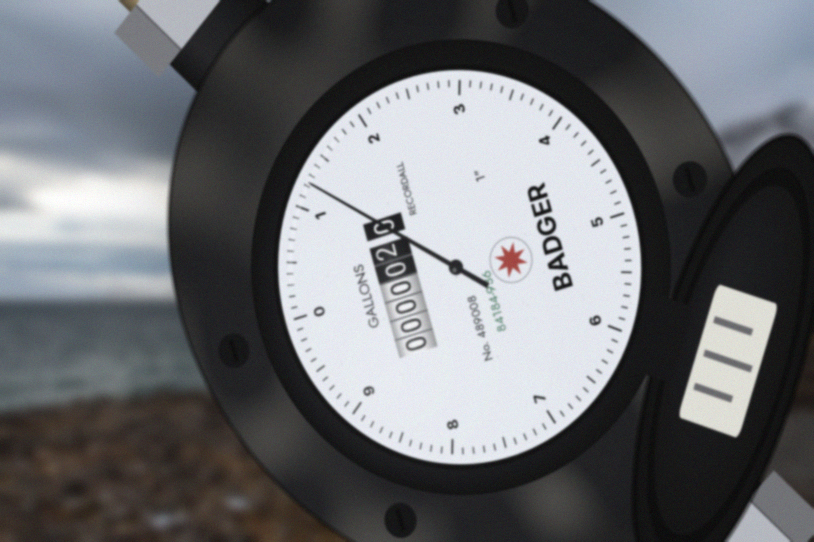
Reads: 21.2gal
